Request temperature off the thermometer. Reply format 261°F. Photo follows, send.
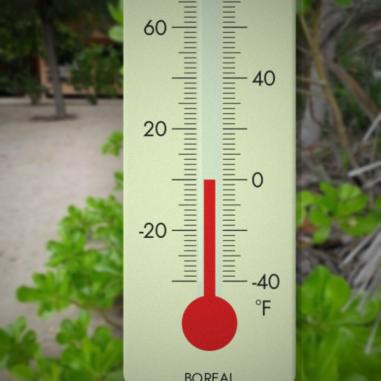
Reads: 0°F
